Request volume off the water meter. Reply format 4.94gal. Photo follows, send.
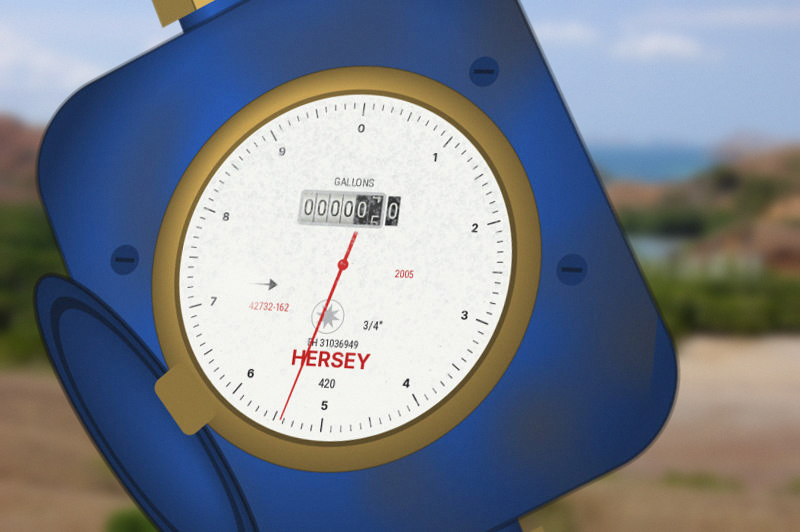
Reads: 45.4gal
